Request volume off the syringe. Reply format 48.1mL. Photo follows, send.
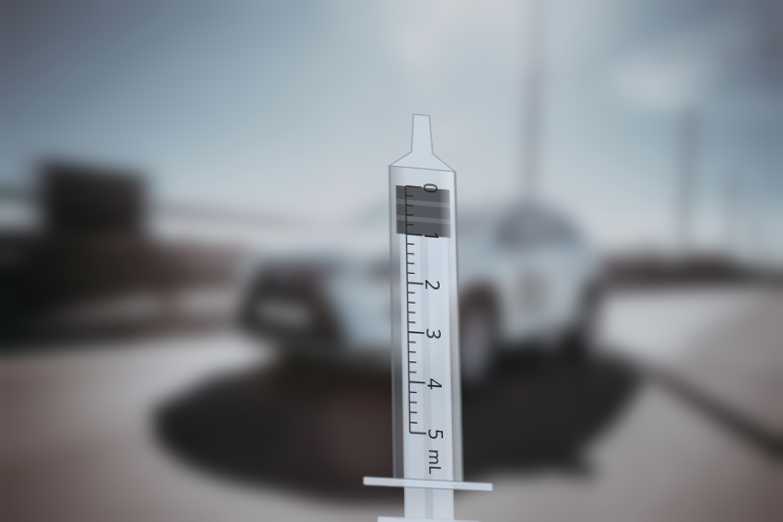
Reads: 0mL
